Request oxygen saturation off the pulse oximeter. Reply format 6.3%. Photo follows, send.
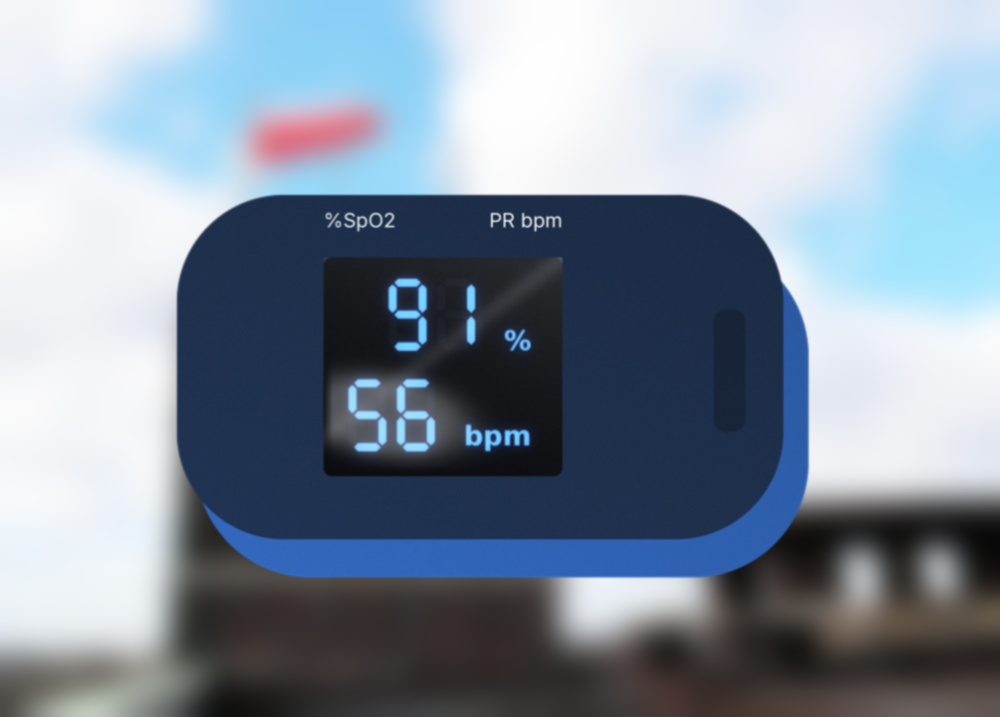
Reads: 91%
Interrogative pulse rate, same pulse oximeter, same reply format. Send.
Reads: 56bpm
